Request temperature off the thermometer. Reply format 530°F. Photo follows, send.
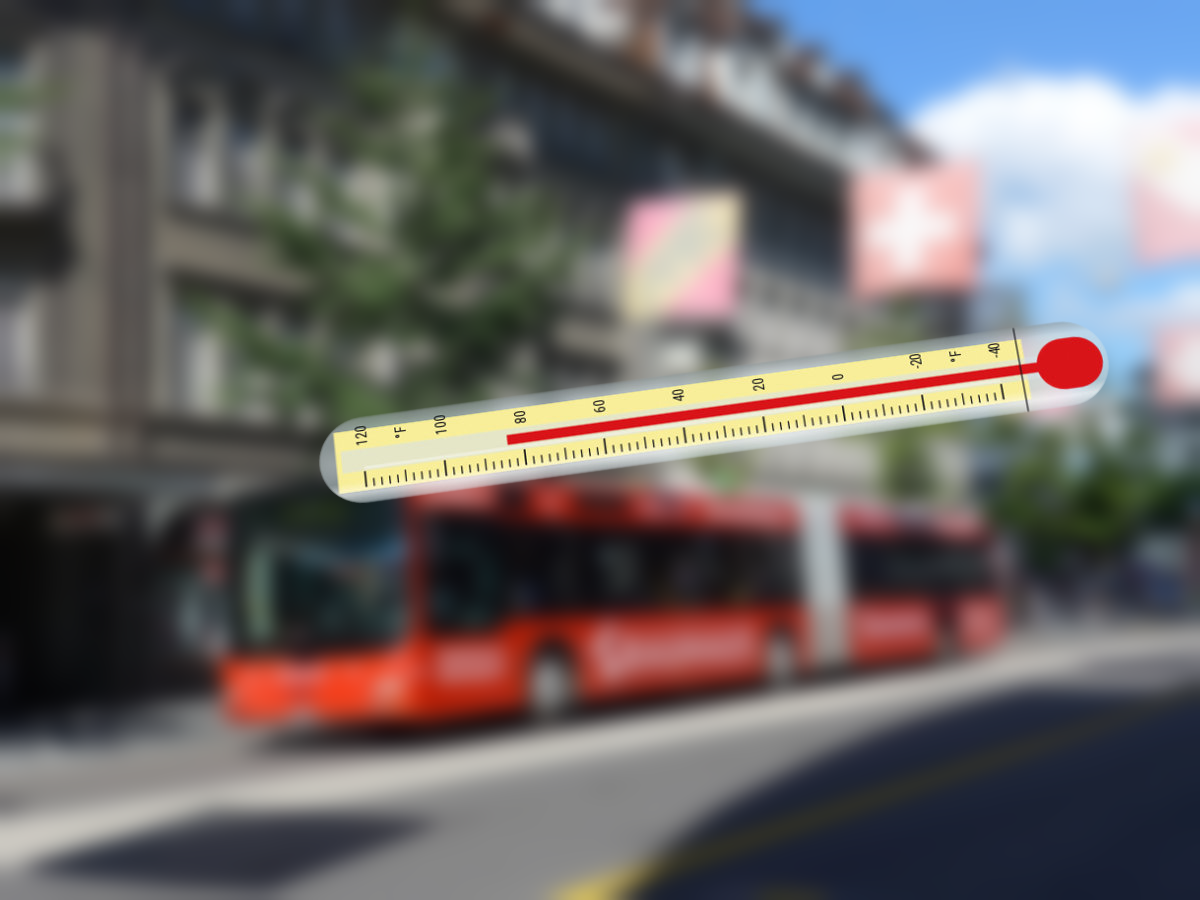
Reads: 84°F
